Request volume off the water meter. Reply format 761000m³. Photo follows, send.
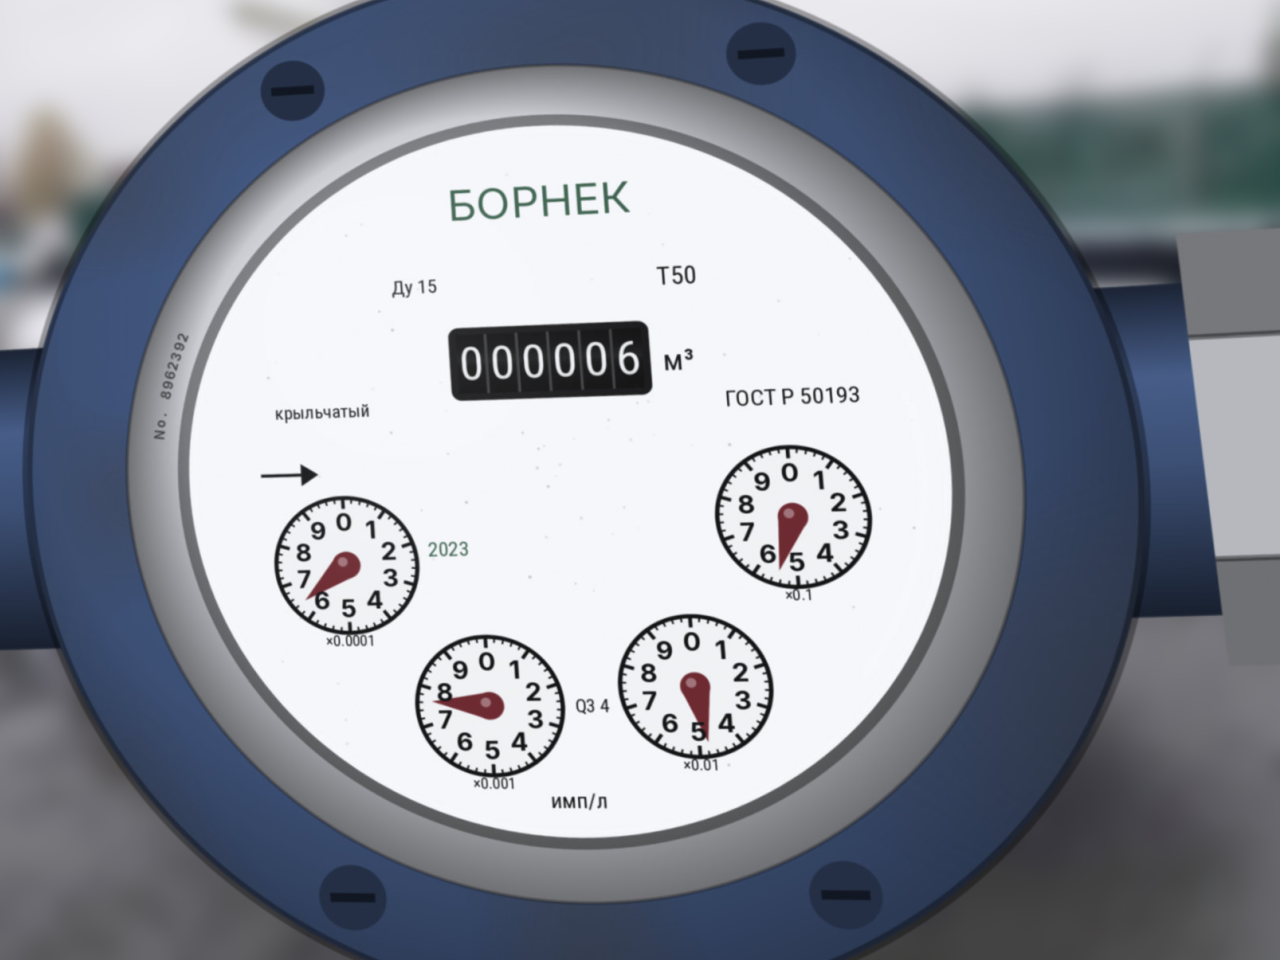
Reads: 6.5476m³
